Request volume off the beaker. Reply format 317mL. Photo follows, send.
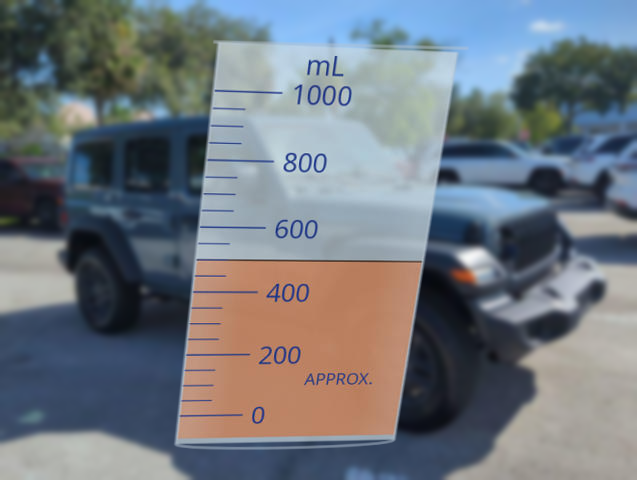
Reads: 500mL
